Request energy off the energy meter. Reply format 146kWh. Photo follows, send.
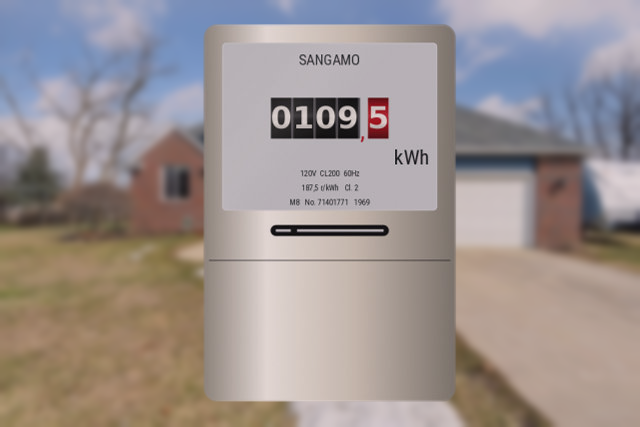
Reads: 109.5kWh
